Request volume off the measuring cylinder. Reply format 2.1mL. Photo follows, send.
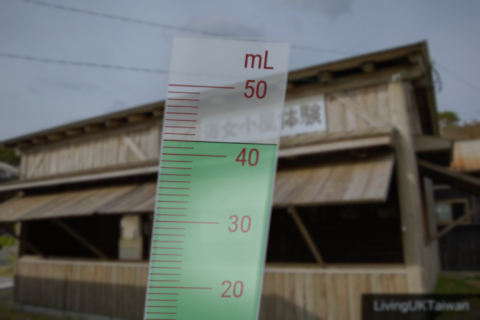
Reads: 42mL
